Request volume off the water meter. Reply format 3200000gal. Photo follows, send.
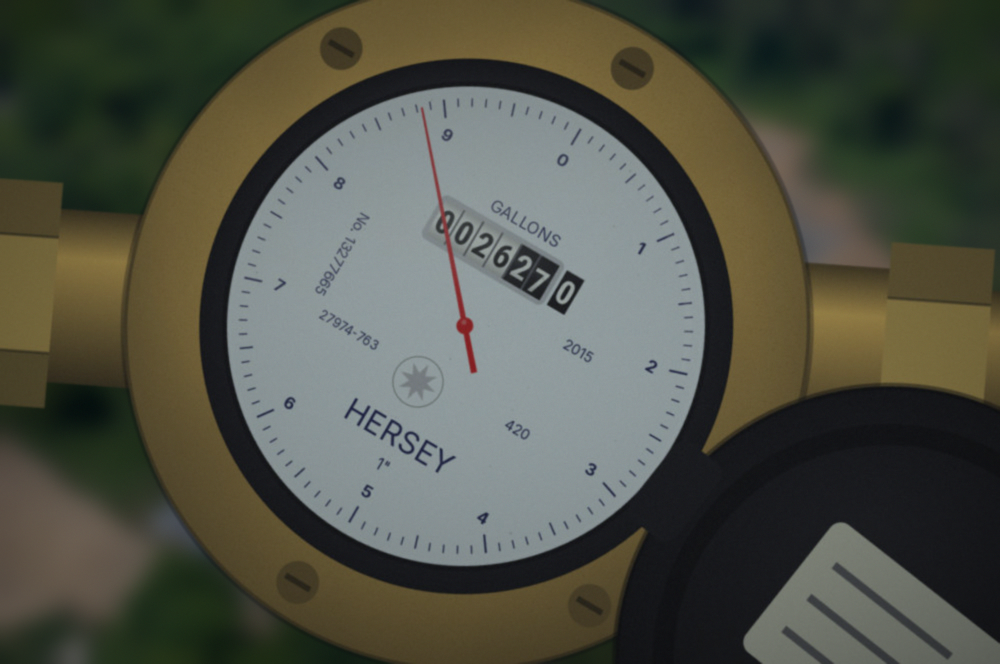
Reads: 26268.8gal
